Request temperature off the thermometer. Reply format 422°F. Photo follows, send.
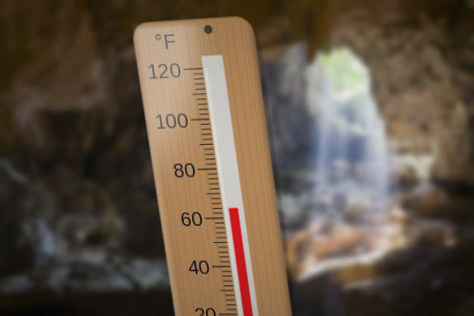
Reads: 64°F
